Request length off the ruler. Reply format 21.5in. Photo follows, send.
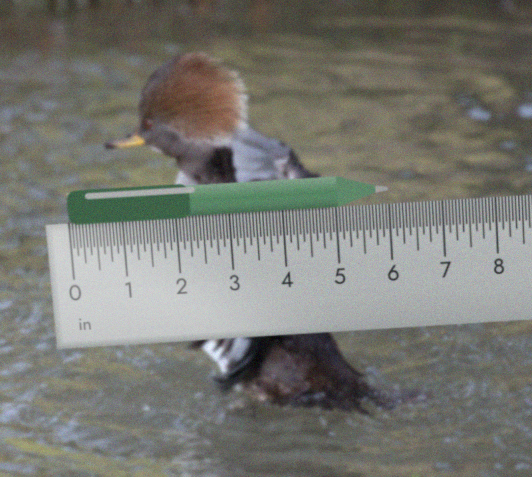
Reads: 6in
